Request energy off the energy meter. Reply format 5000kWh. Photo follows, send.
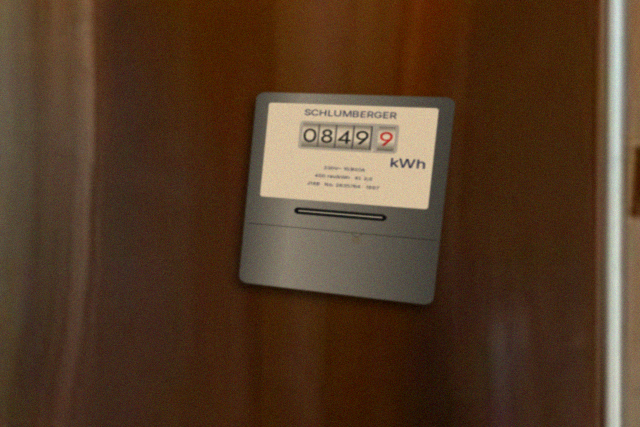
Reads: 849.9kWh
